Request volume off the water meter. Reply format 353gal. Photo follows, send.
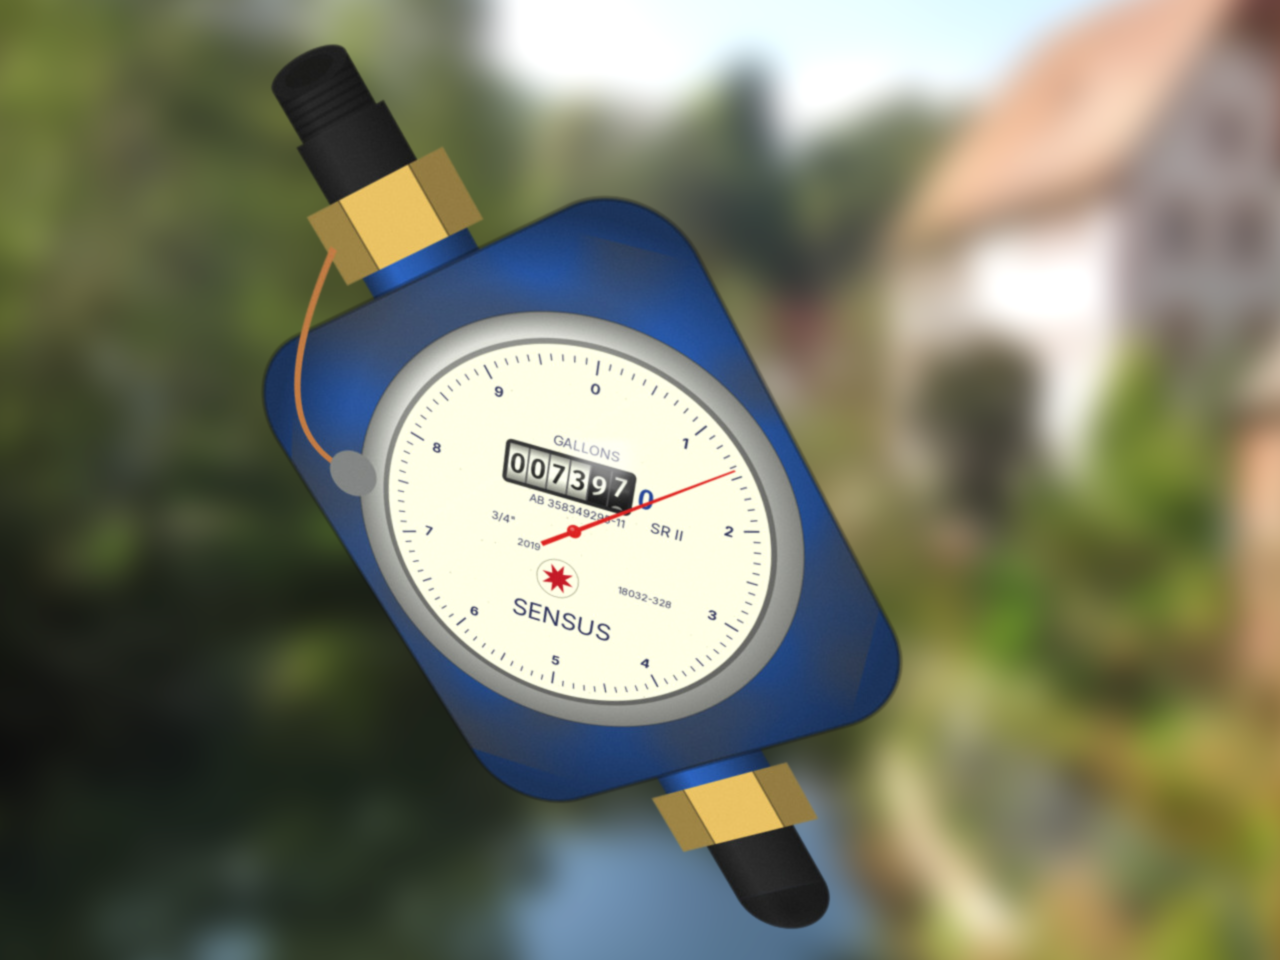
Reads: 73971.4gal
